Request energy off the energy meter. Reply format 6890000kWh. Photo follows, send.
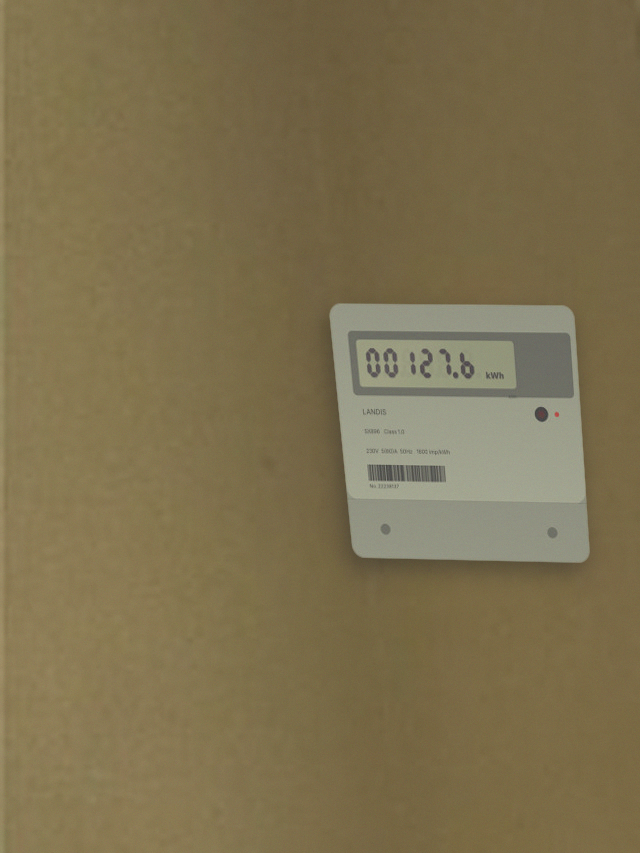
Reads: 127.6kWh
